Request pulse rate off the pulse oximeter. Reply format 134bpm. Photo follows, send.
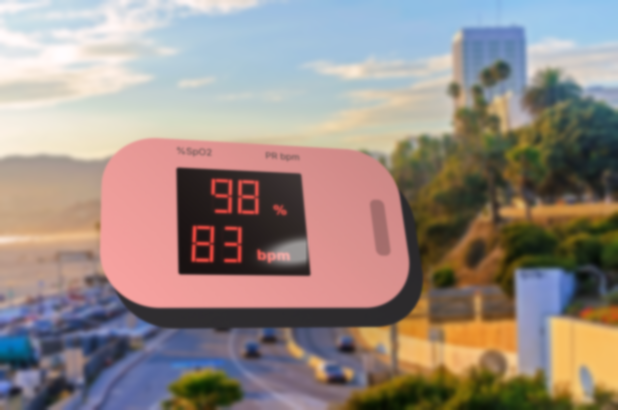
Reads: 83bpm
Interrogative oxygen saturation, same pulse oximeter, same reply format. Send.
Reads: 98%
